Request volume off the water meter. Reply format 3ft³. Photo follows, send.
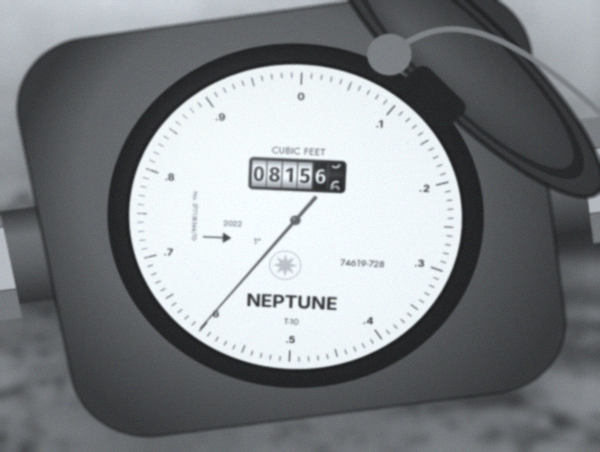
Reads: 81565.60ft³
